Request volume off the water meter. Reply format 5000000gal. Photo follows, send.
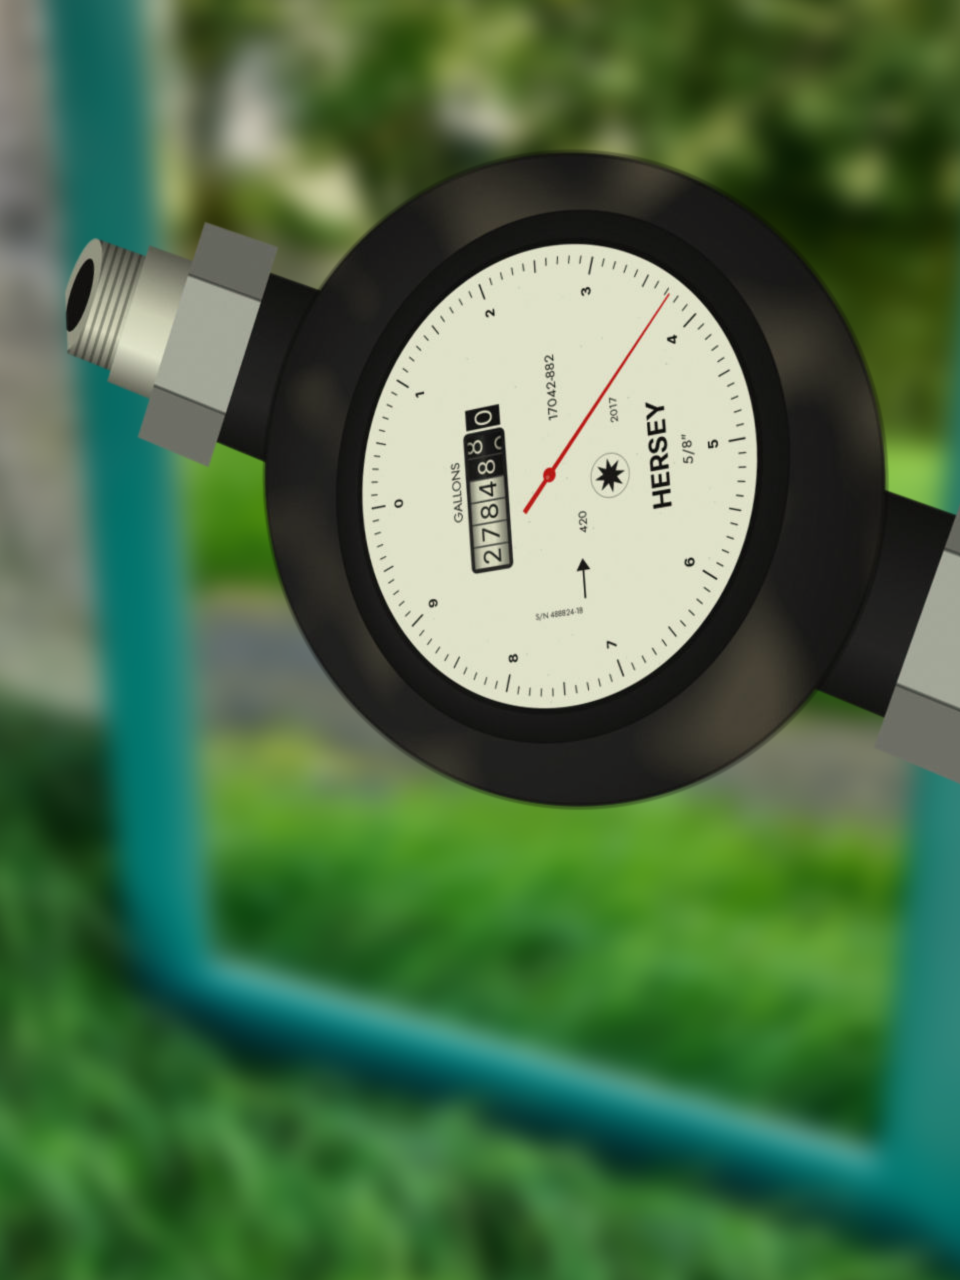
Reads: 2784883.7gal
